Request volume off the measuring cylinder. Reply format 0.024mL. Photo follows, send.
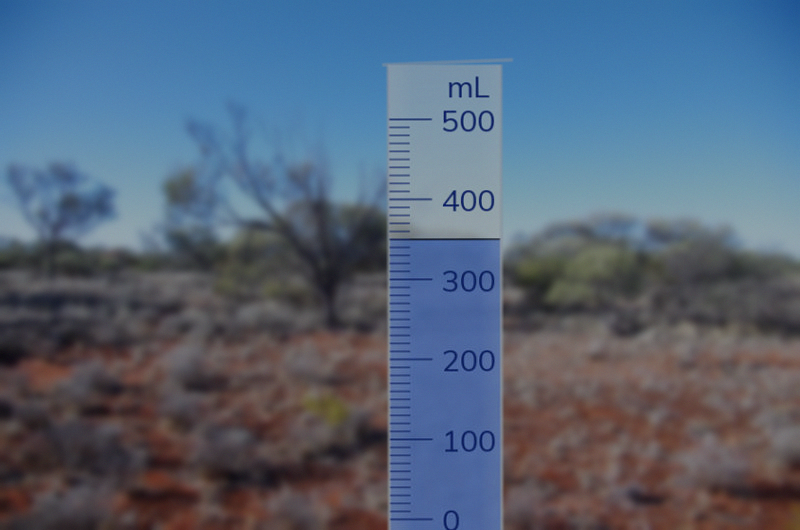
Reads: 350mL
